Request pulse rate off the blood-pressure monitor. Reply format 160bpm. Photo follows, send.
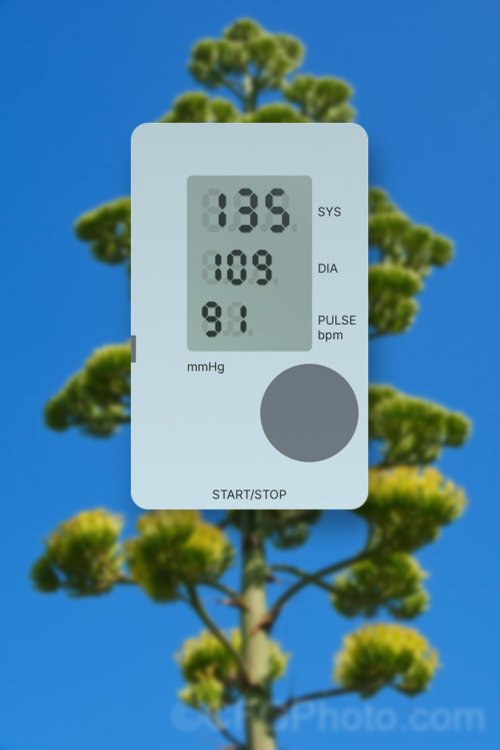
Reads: 91bpm
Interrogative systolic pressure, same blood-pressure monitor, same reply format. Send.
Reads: 135mmHg
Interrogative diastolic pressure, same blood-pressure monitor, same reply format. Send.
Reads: 109mmHg
